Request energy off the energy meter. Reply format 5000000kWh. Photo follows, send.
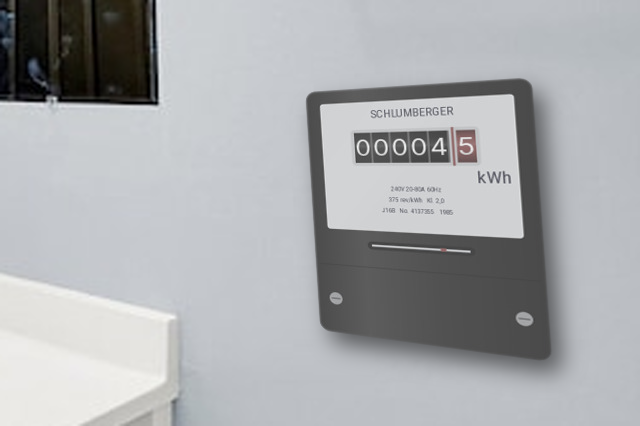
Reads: 4.5kWh
